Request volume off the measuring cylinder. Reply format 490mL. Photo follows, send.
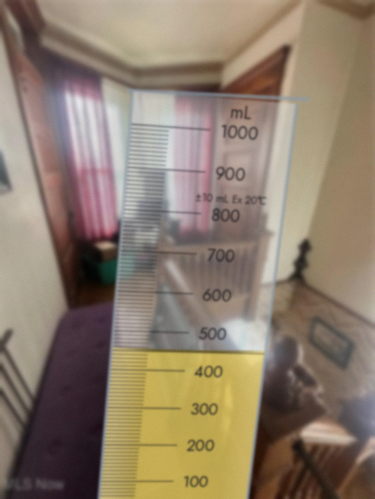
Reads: 450mL
